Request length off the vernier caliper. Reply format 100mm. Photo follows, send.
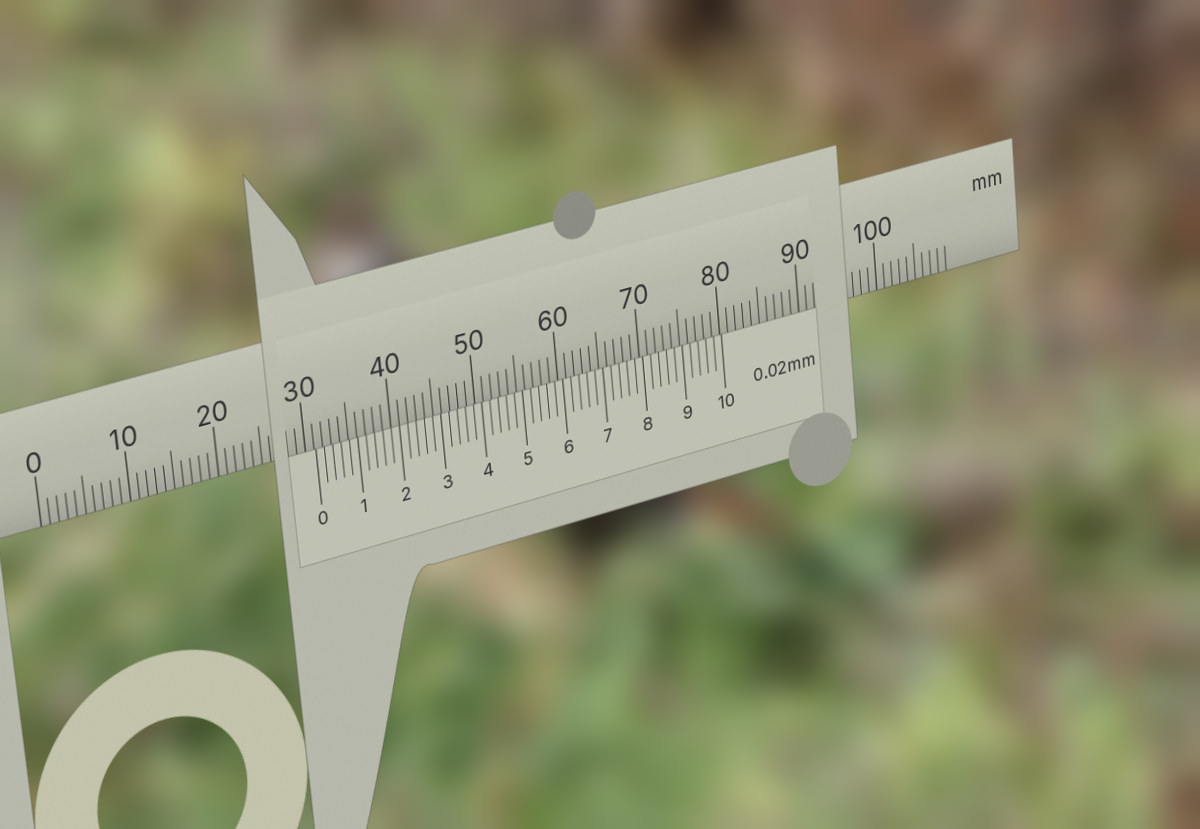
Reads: 31.2mm
